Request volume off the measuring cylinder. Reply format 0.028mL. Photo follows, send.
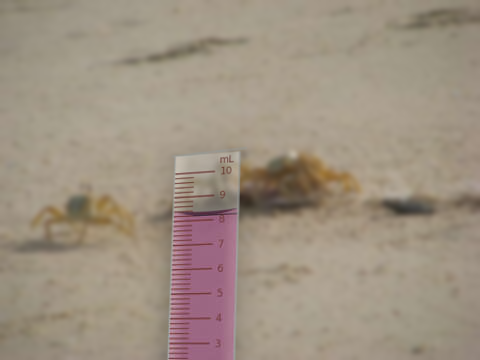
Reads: 8.2mL
